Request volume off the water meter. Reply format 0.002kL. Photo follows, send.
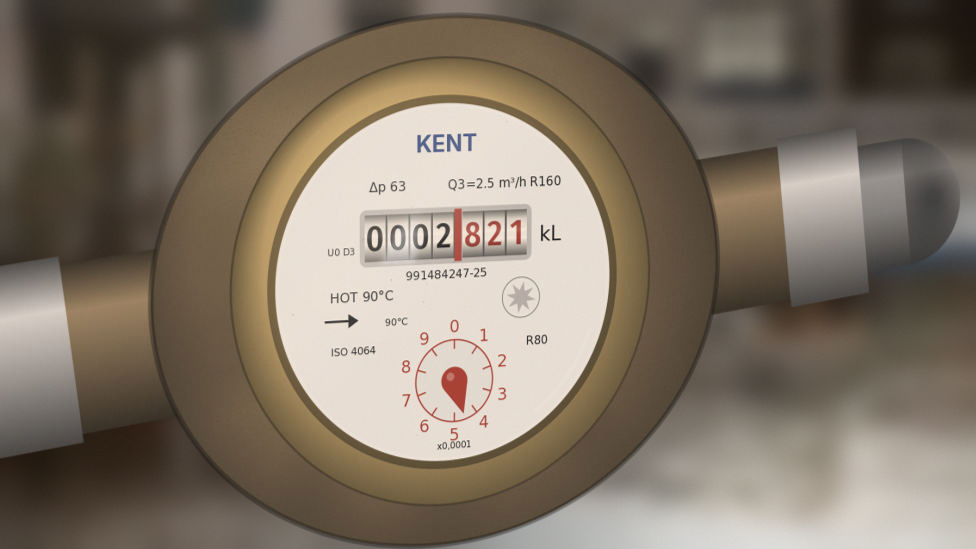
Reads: 2.8214kL
